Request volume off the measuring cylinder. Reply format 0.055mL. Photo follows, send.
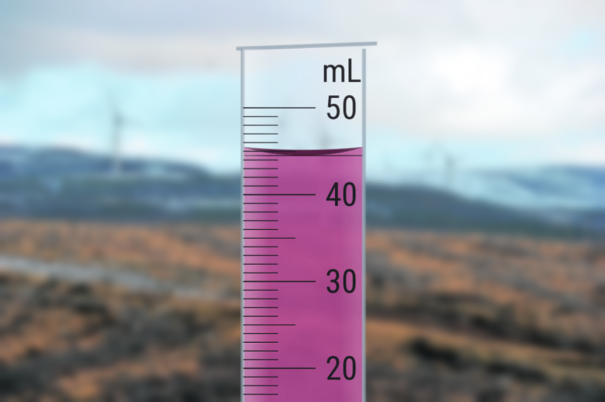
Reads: 44.5mL
